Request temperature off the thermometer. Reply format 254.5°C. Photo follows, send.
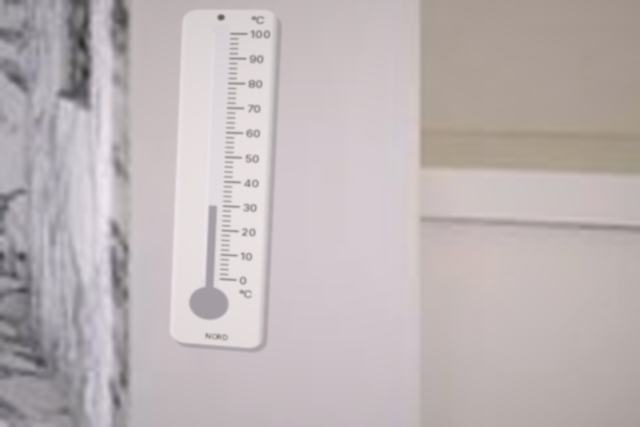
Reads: 30°C
